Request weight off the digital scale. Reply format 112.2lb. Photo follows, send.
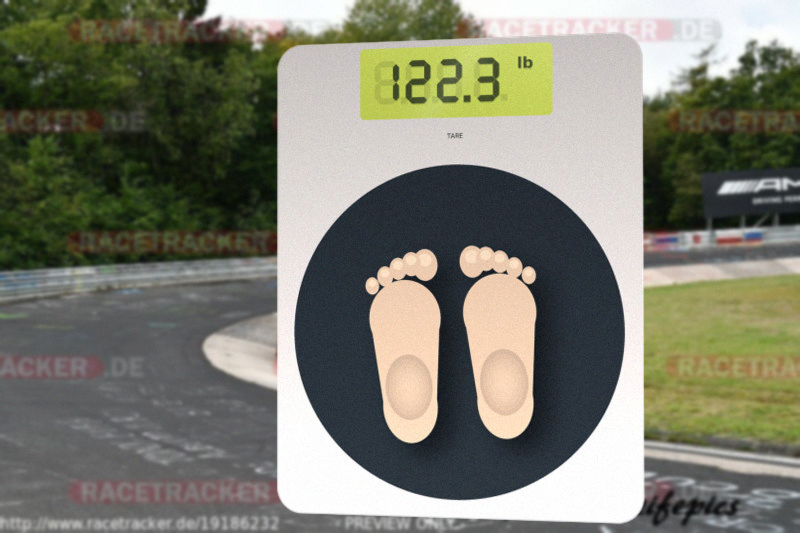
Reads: 122.3lb
